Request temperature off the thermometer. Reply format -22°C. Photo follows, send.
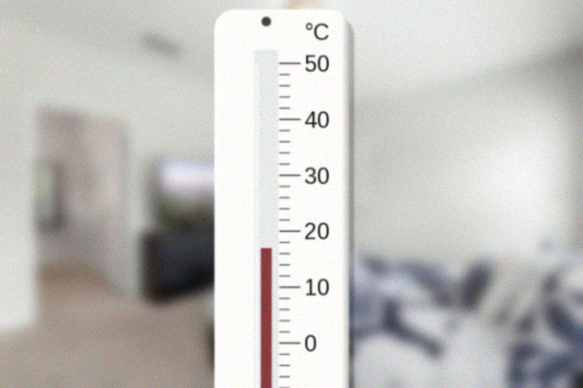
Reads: 17°C
